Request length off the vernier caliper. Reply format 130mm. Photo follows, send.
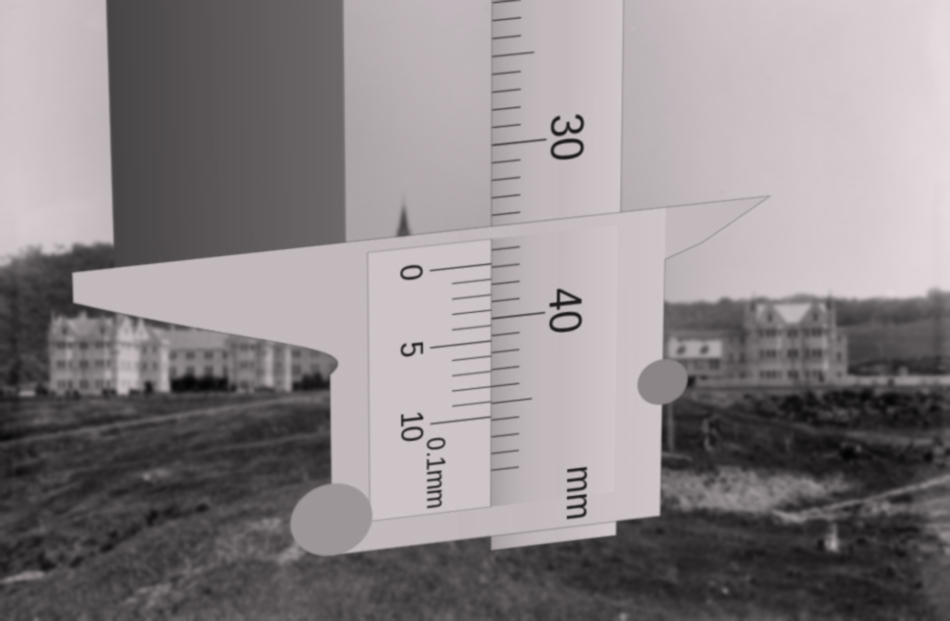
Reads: 36.8mm
